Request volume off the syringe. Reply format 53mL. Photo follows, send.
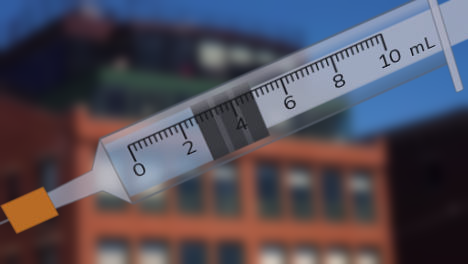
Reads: 2.6mL
